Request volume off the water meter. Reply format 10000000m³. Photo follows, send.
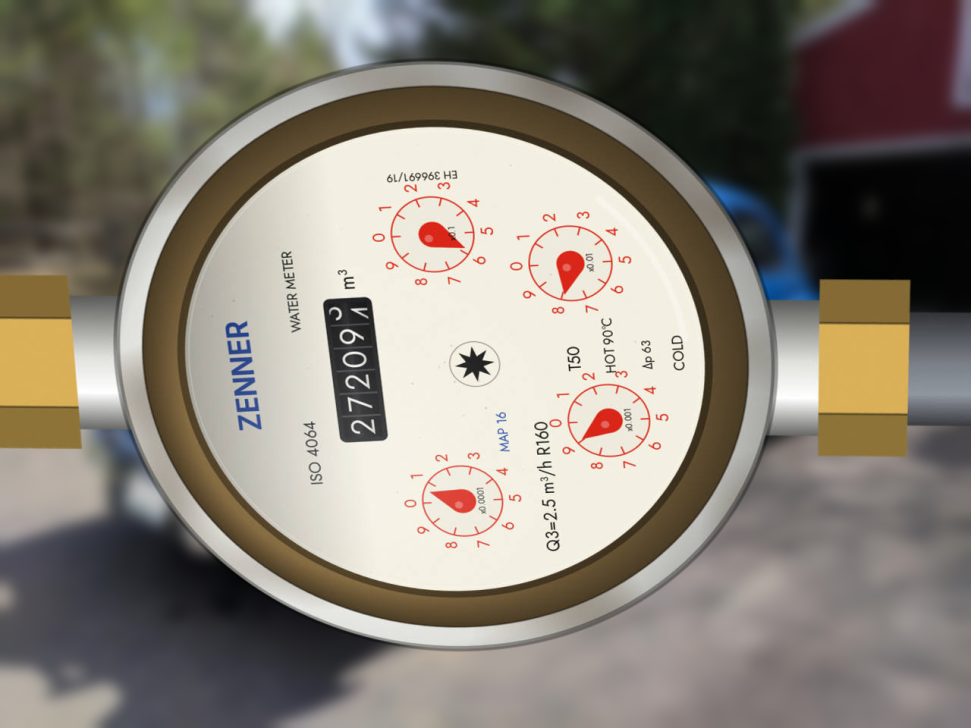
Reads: 272093.5790m³
